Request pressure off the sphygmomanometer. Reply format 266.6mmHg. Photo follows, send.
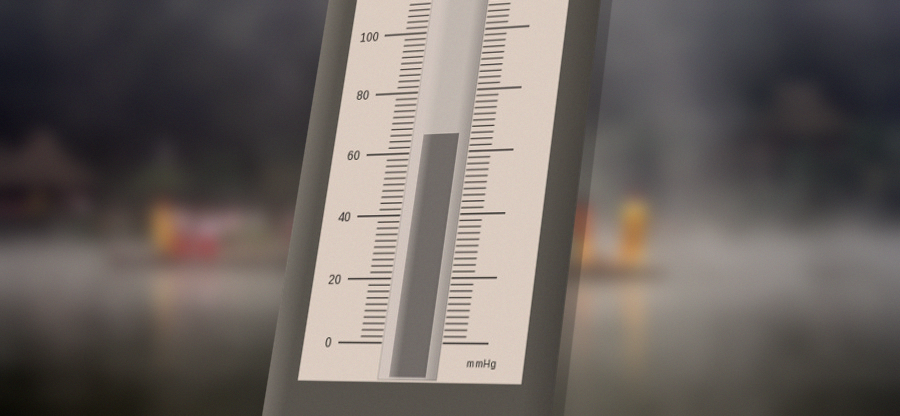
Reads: 66mmHg
